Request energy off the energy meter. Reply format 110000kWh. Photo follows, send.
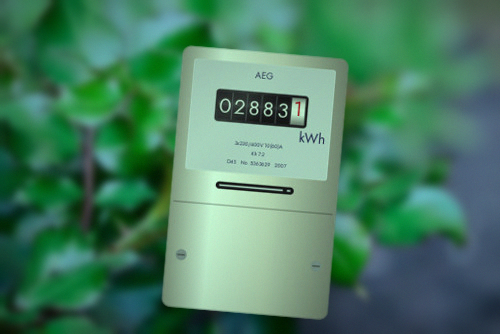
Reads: 2883.1kWh
